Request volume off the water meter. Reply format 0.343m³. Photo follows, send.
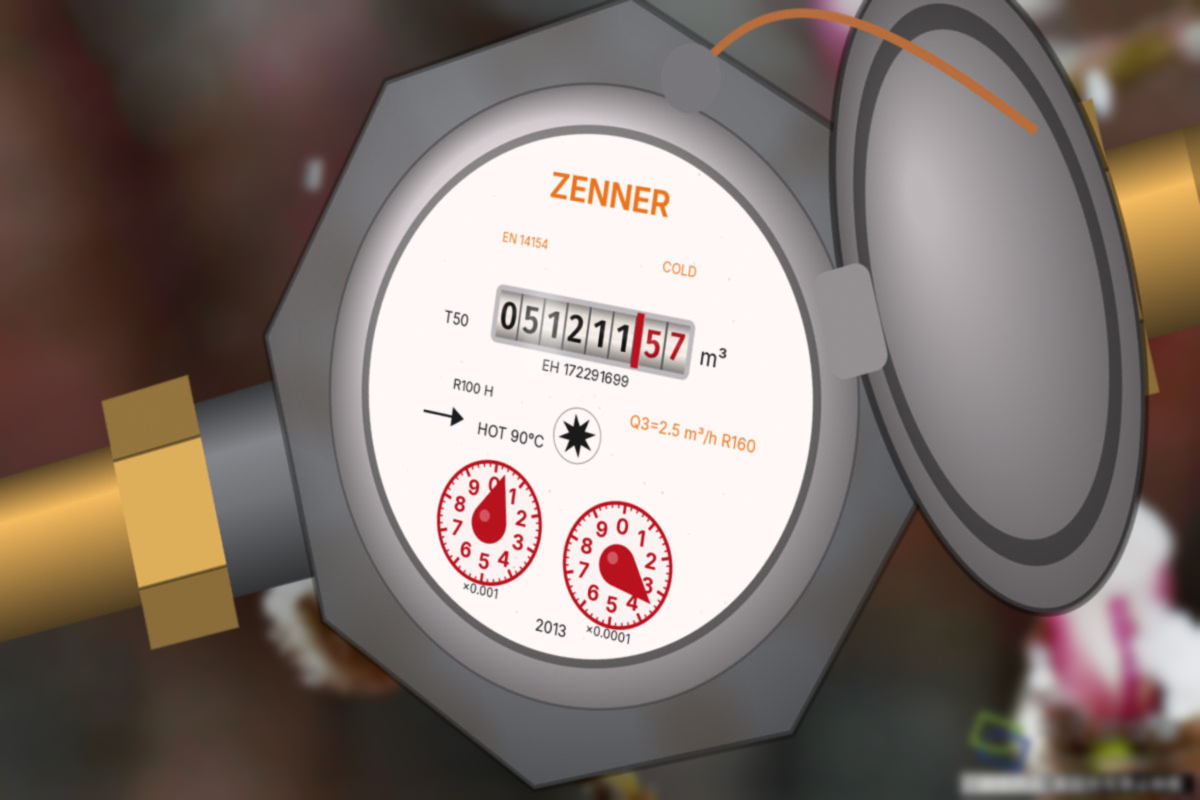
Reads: 51211.5703m³
